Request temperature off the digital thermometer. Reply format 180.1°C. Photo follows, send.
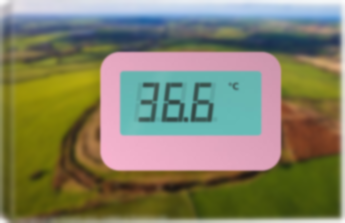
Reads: 36.6°C
